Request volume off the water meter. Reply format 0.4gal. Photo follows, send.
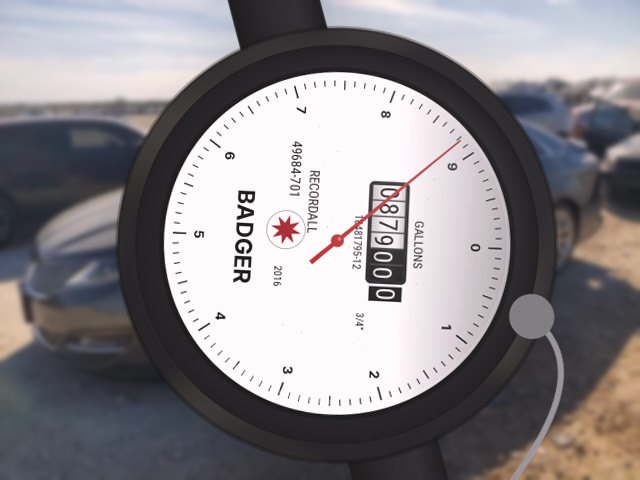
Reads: 878998.8gal
